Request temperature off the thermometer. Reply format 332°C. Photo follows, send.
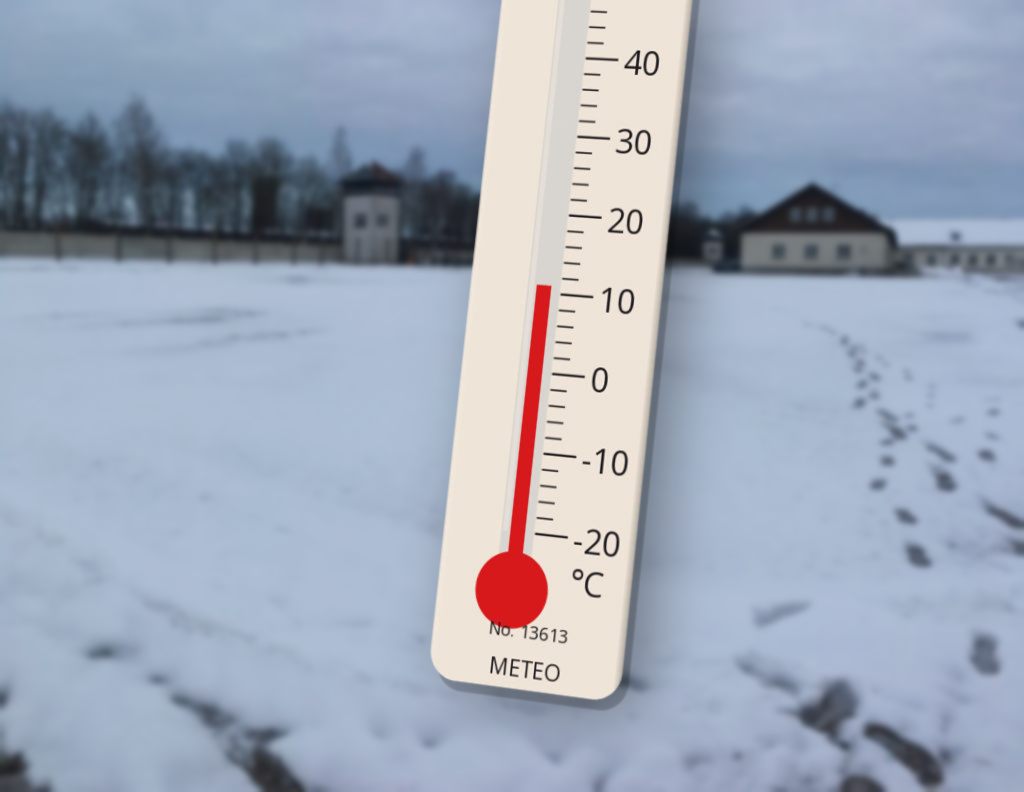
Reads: 11°C
